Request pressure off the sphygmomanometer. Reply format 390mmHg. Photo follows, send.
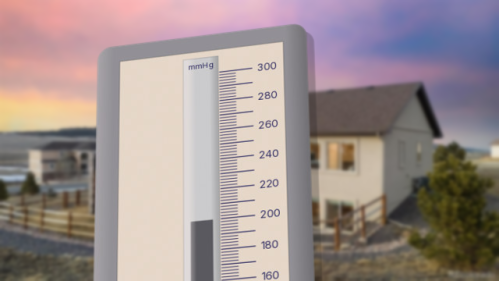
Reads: 200mmHg
